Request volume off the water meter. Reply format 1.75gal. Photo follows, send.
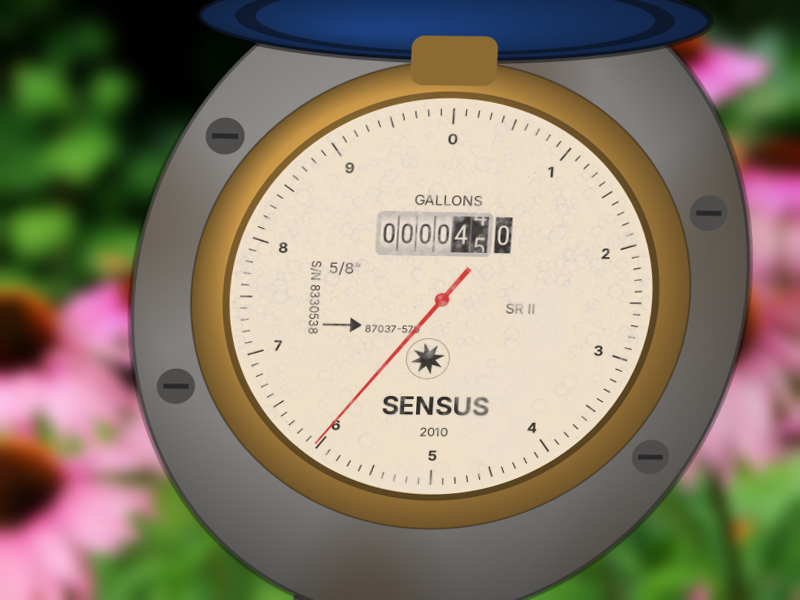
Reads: 446.0gal
